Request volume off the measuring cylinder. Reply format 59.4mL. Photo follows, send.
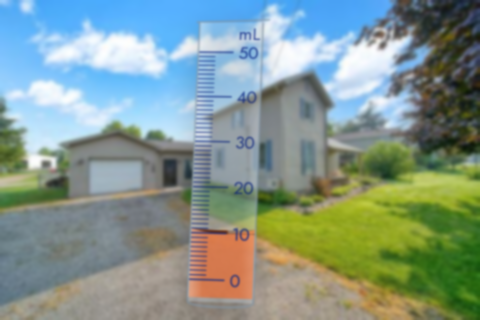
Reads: 10mL
